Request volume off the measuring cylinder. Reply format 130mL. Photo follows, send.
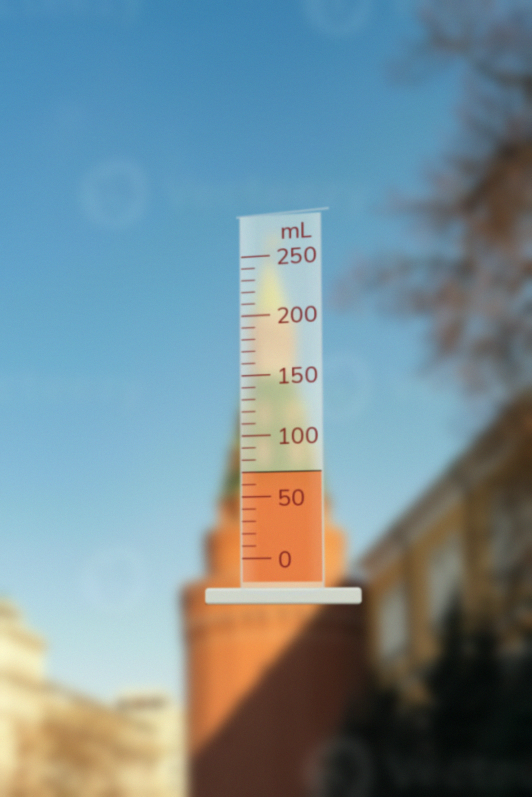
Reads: 70mL
